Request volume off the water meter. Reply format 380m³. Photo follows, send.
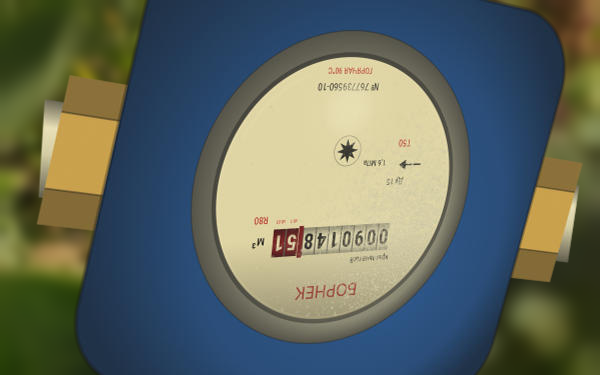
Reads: 90148.51m³
